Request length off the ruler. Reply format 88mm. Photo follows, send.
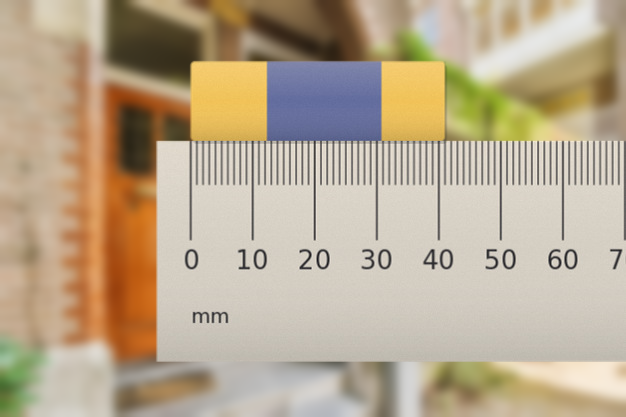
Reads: 41mm
